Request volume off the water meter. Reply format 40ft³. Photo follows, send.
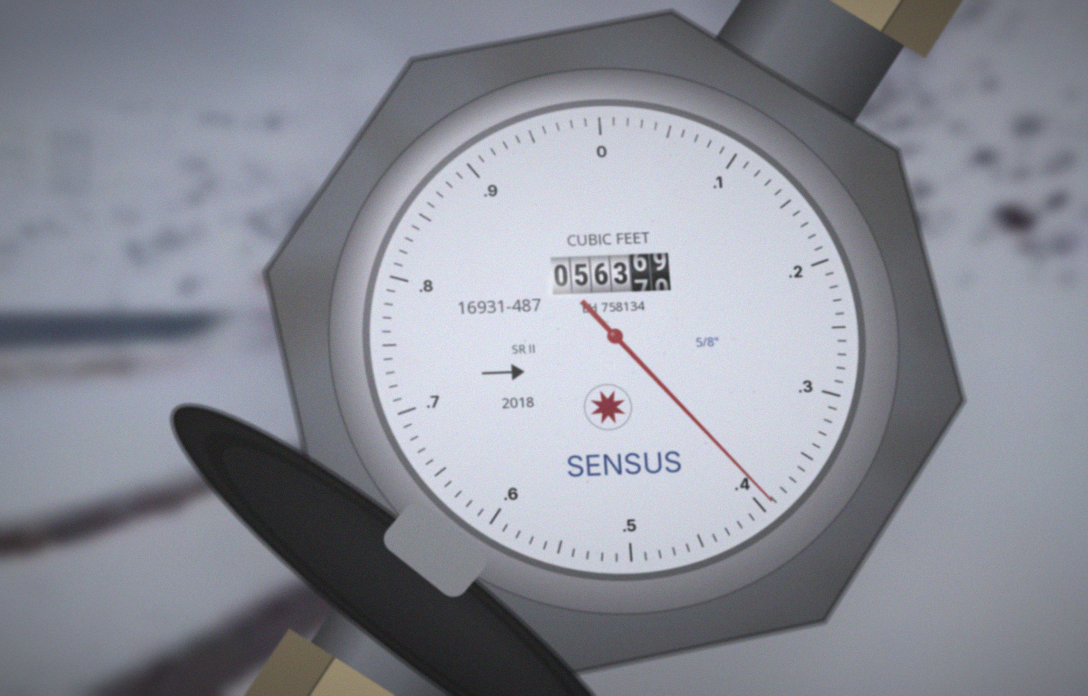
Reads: 56369.39ft³
